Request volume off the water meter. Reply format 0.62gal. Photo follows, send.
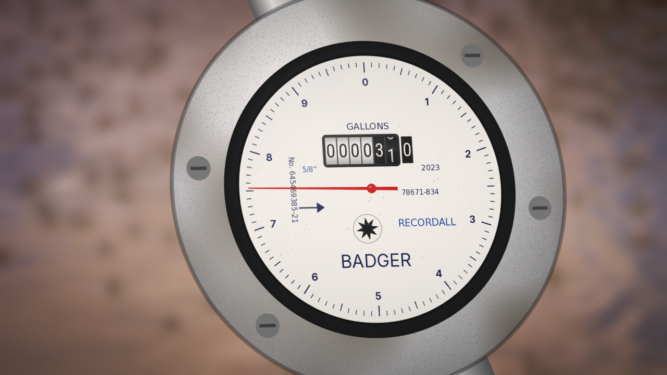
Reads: 307.5gal
